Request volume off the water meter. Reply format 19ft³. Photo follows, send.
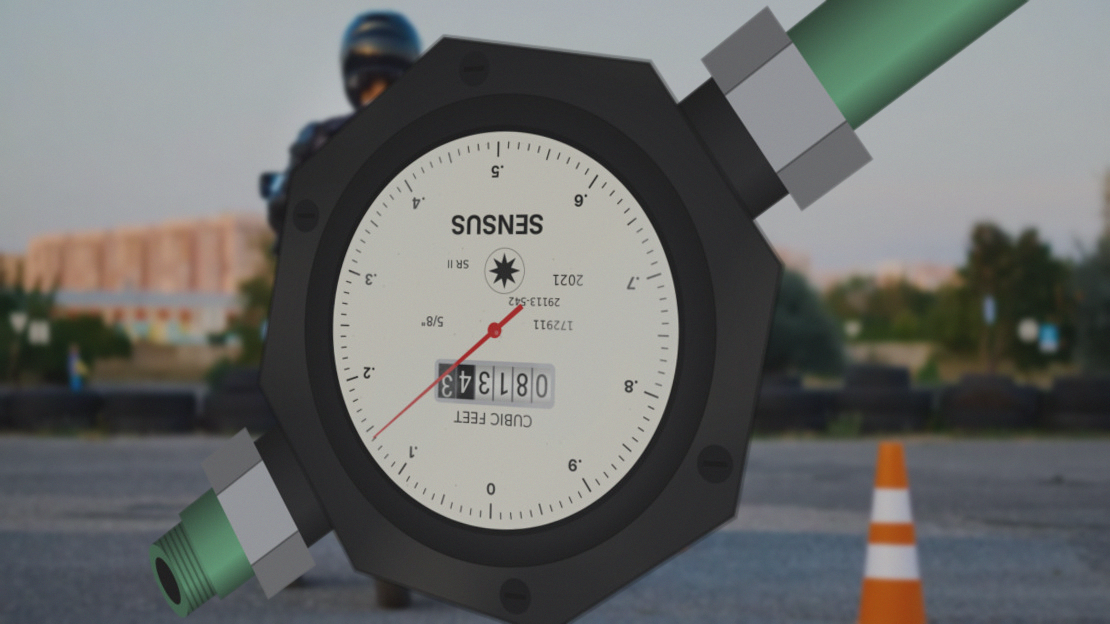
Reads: 81343.14ft³
